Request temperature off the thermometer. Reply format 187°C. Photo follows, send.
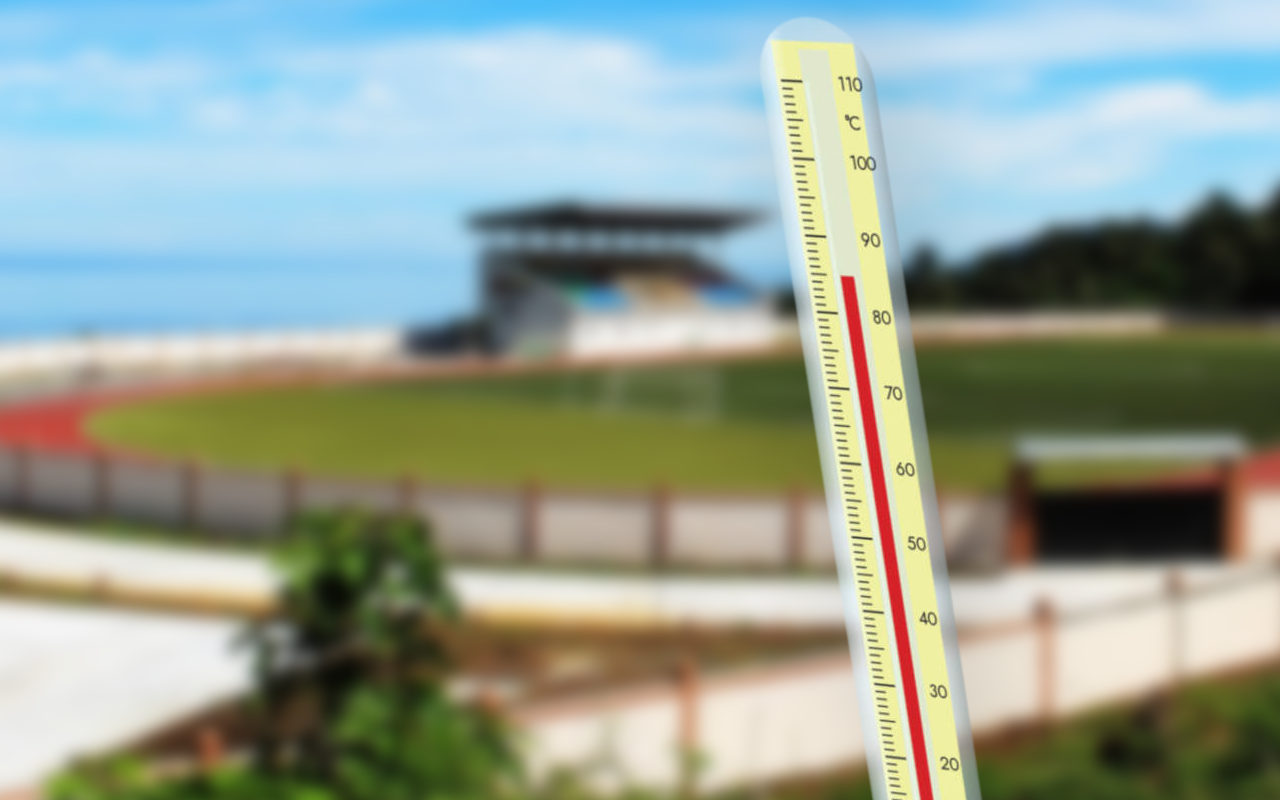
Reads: 85°C
